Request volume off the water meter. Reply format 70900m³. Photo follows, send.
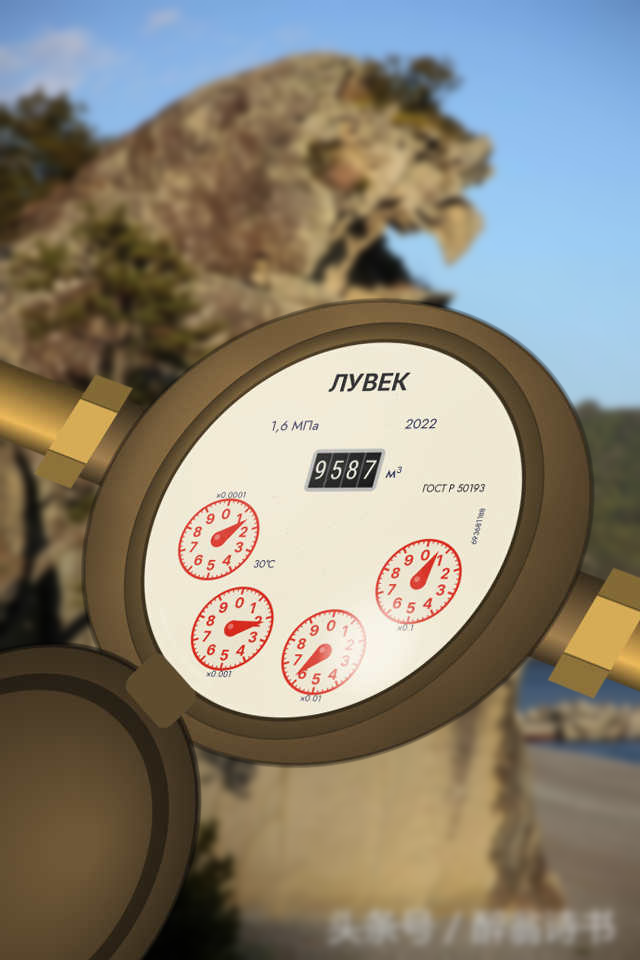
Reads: 9587.0621m³
